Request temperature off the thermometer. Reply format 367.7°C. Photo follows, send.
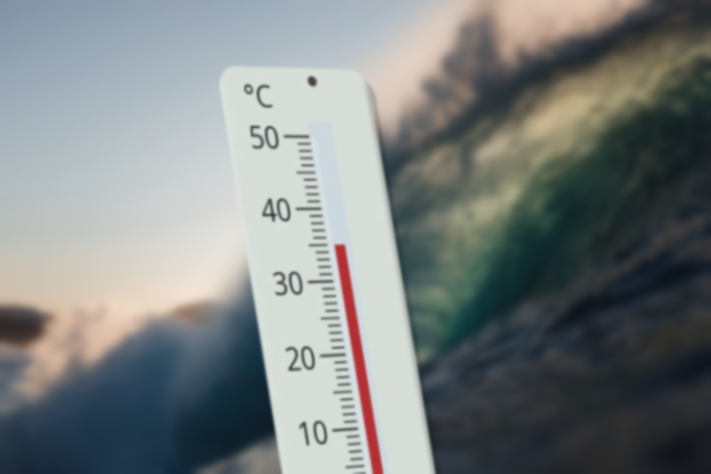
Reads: 35°C
